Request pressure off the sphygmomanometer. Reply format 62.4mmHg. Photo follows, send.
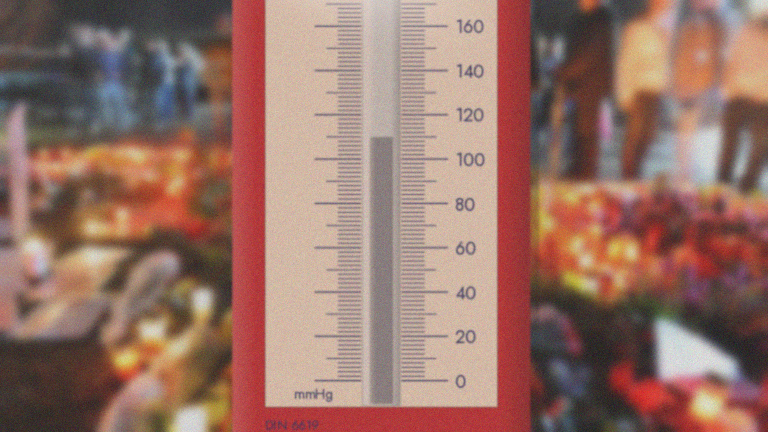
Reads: 110mmHg
